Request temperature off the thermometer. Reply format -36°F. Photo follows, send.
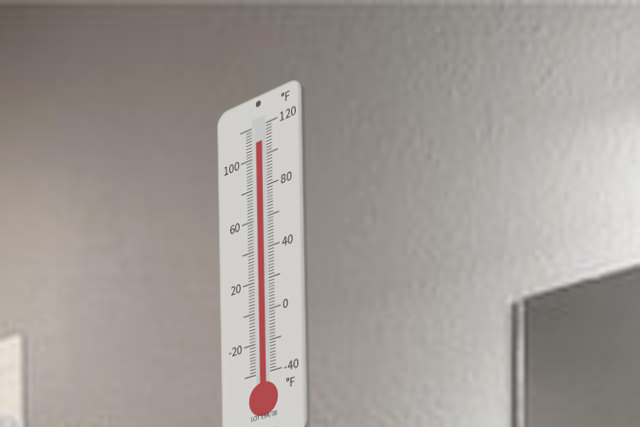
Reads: 110°F
